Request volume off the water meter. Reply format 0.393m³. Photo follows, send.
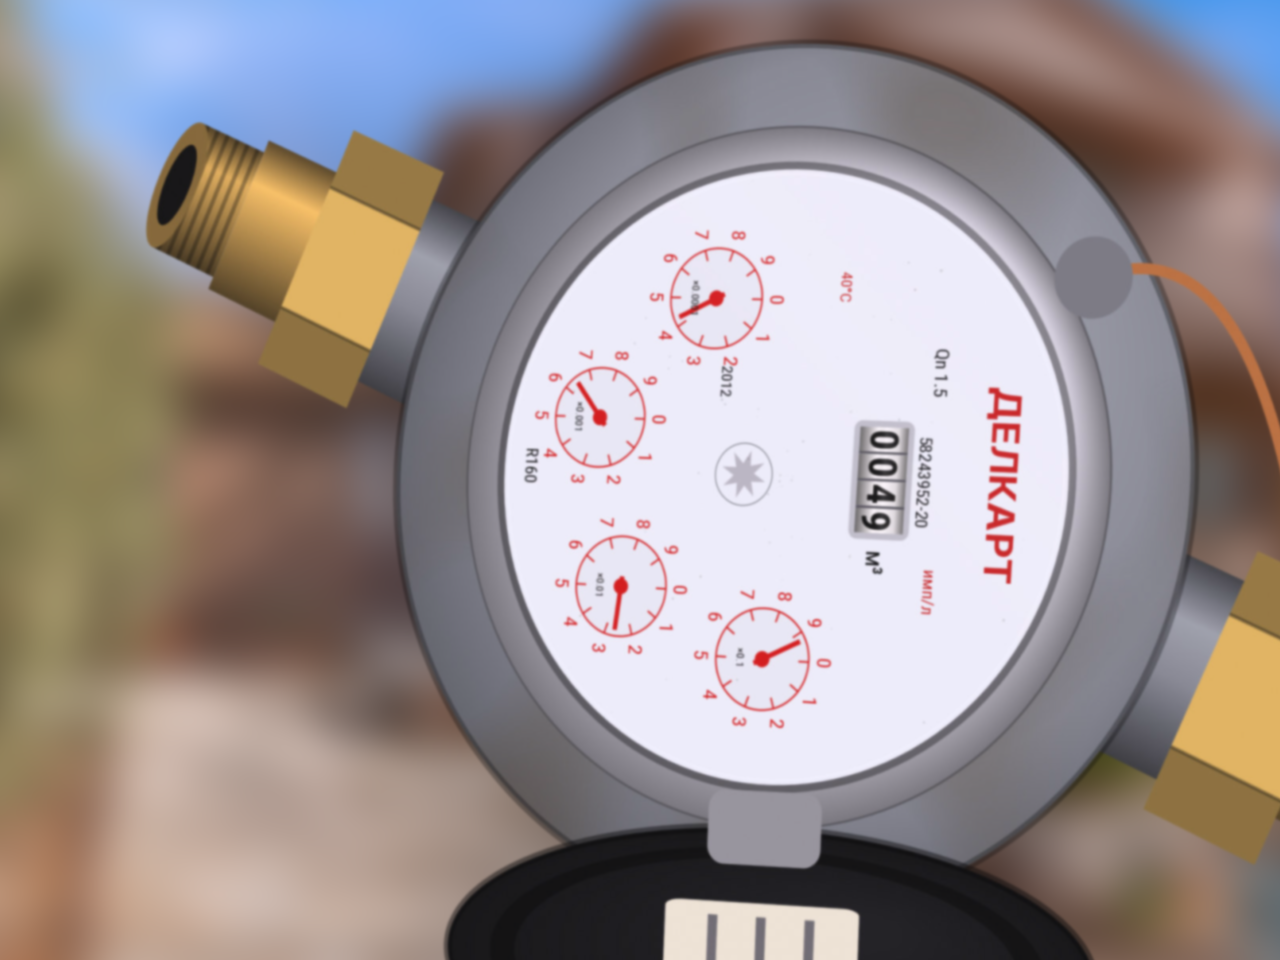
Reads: 48.9264m³
